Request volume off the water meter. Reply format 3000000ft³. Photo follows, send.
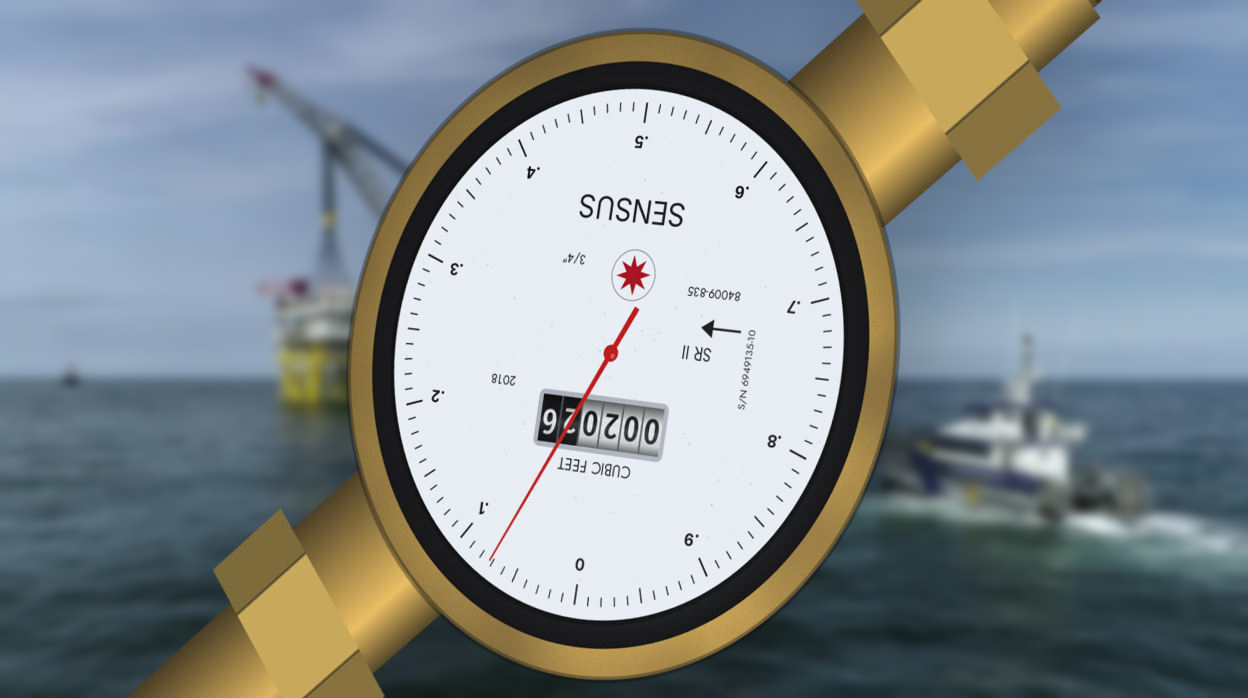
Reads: 2026.07ft³
